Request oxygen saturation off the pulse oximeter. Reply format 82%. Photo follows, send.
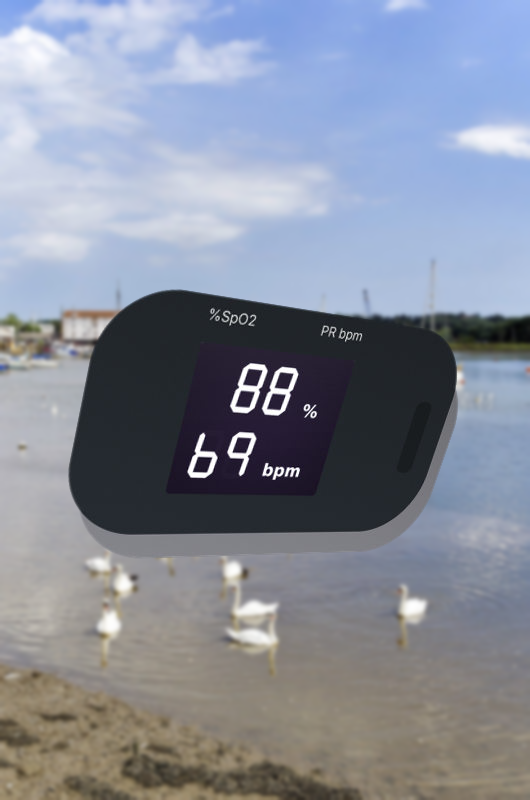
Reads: 88%
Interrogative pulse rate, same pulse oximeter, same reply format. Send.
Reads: 69bpm
